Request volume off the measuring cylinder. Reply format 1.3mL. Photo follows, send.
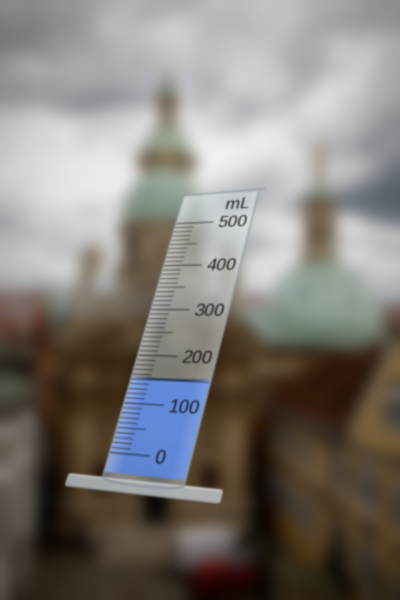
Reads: 150mL
